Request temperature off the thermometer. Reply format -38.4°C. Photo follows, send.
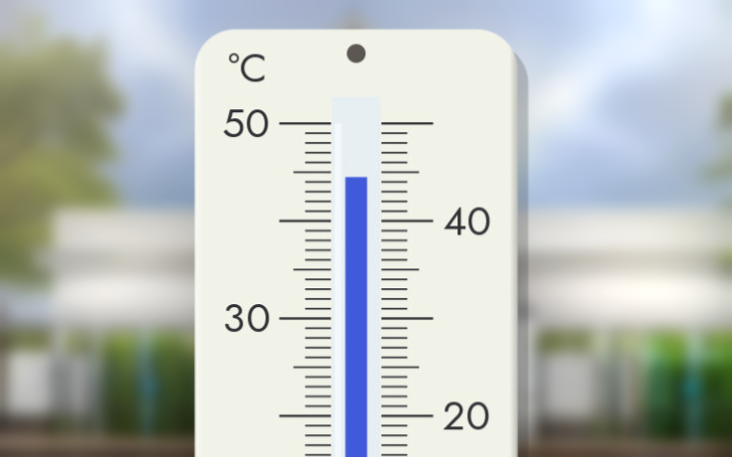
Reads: 44.5°C
